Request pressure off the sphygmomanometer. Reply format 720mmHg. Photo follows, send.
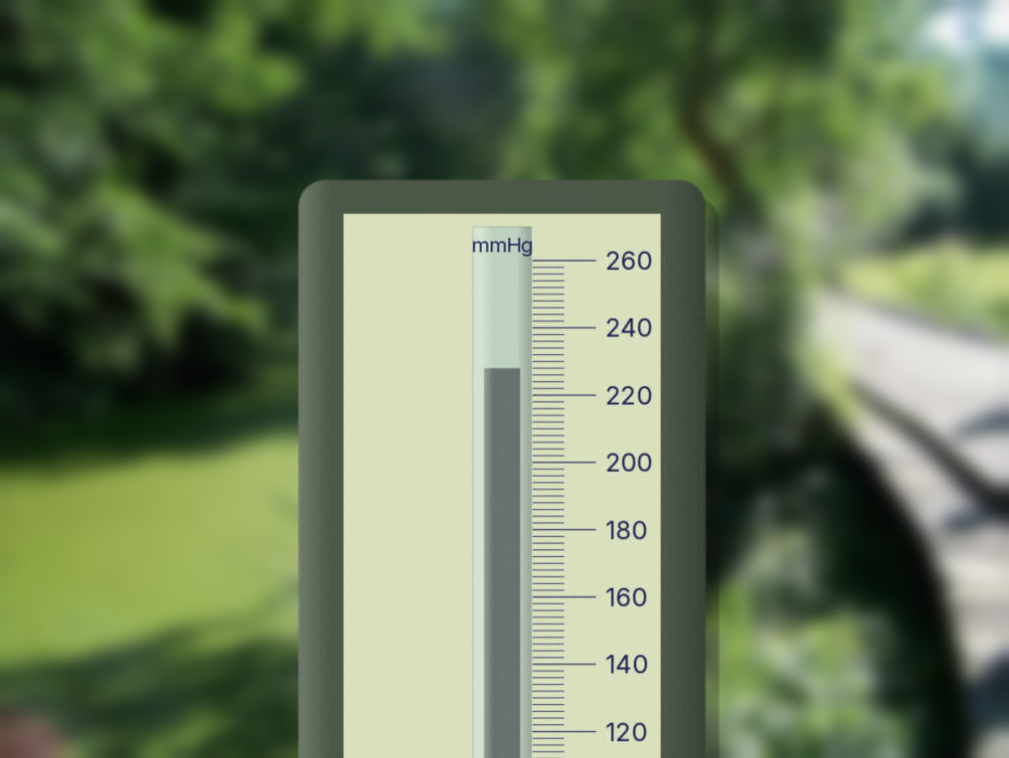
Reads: 228mmHg
